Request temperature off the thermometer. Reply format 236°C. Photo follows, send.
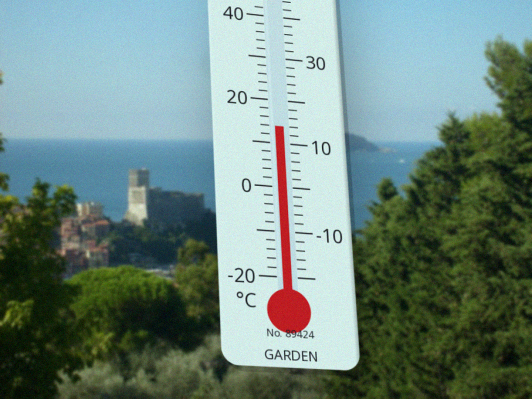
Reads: 14°C
